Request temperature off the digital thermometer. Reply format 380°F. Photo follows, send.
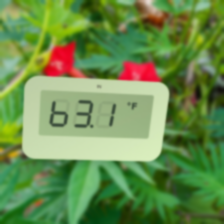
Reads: 63.1°F
